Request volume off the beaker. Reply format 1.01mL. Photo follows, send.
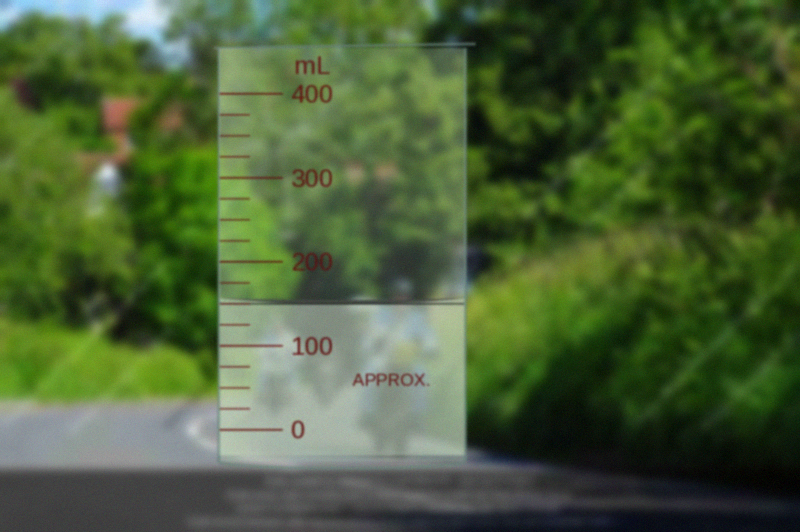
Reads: 150mL
